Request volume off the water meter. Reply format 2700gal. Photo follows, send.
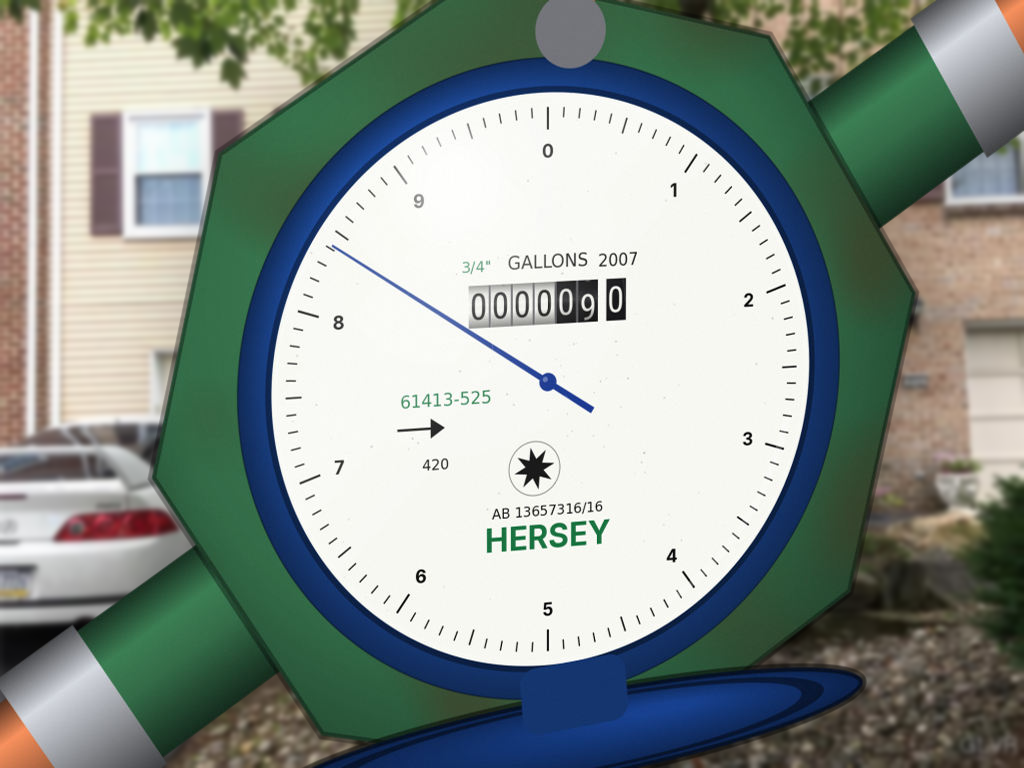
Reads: 88.4gal
